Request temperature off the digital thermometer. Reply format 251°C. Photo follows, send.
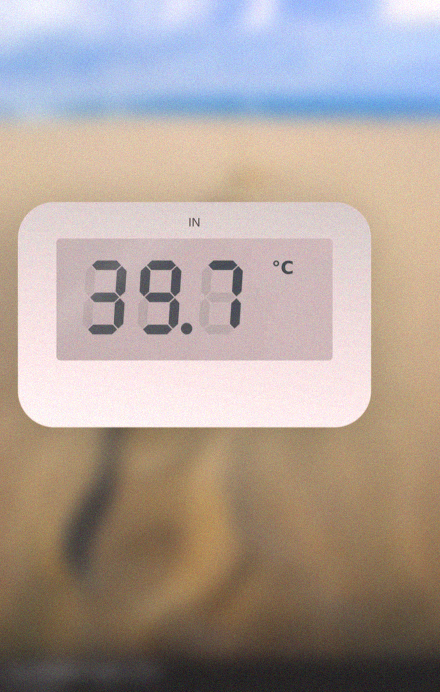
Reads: 39.7°C
